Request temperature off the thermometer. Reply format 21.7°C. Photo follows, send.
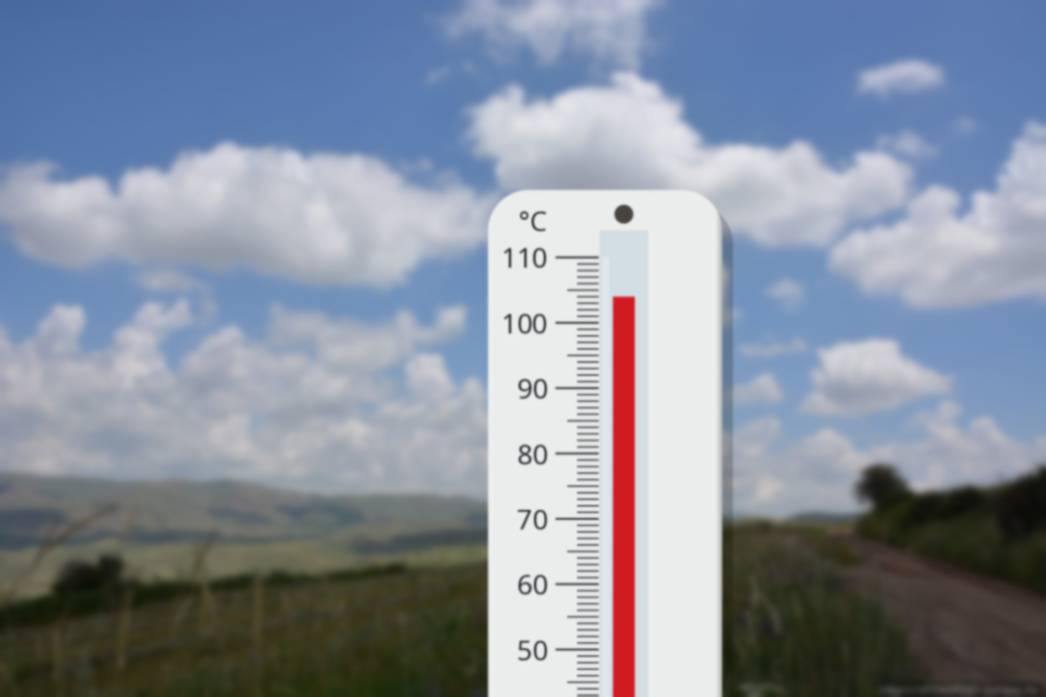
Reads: 104°C
